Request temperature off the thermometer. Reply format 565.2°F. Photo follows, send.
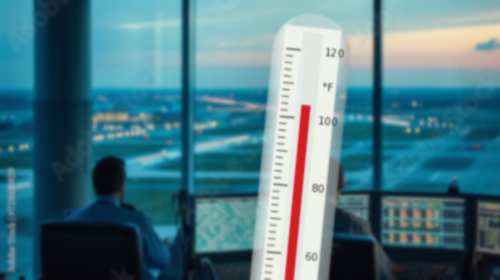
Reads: 104°F
